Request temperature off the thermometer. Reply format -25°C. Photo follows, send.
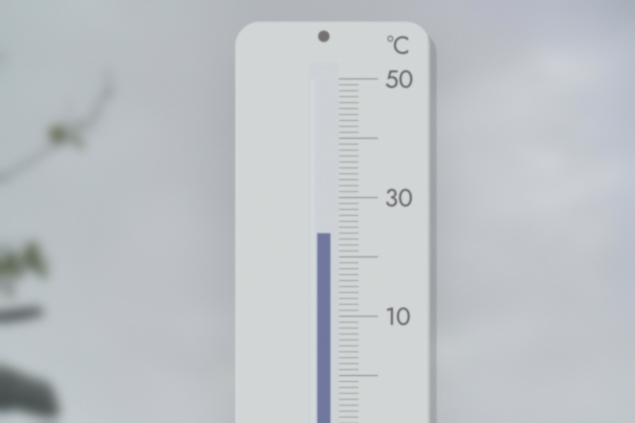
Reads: 24°C
